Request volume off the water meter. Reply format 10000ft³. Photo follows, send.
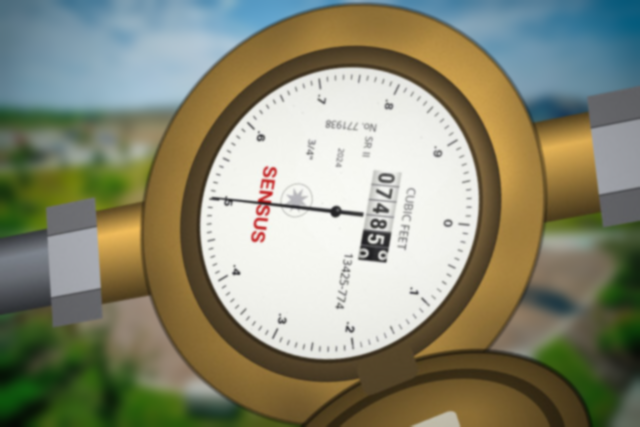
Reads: 74858.50ft³
